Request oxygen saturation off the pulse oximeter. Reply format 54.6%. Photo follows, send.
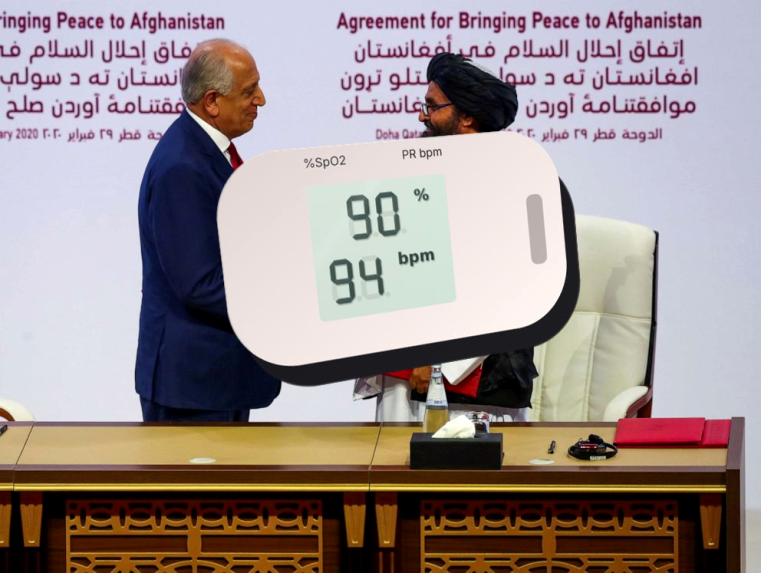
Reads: 90%
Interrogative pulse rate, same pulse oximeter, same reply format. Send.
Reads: 94bpm
